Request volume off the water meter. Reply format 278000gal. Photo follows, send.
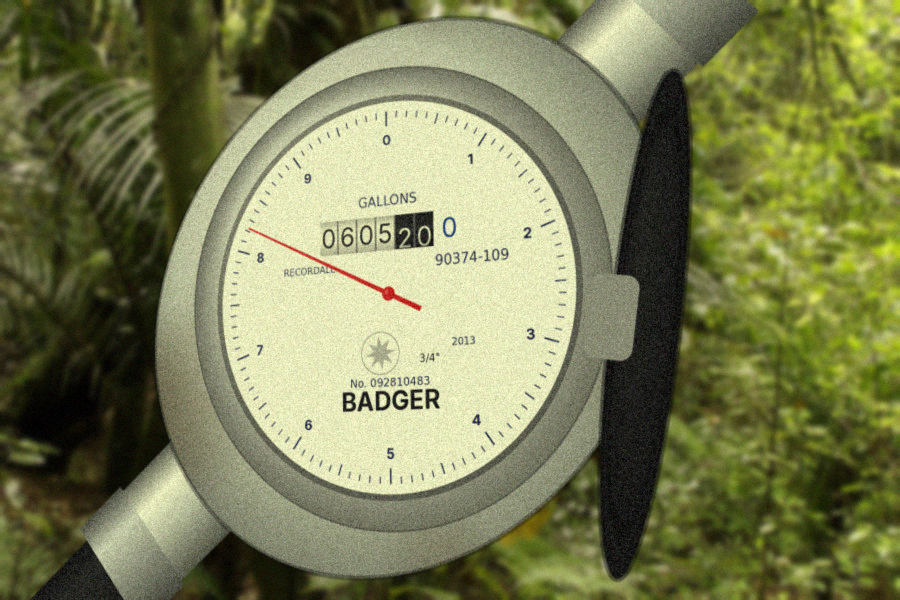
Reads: 605198.2gal
